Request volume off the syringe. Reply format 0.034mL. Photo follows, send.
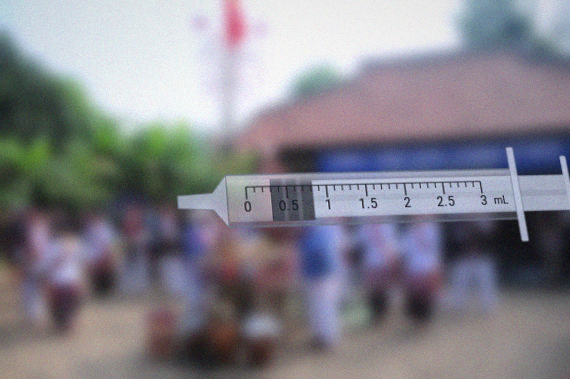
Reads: 0.3mL
